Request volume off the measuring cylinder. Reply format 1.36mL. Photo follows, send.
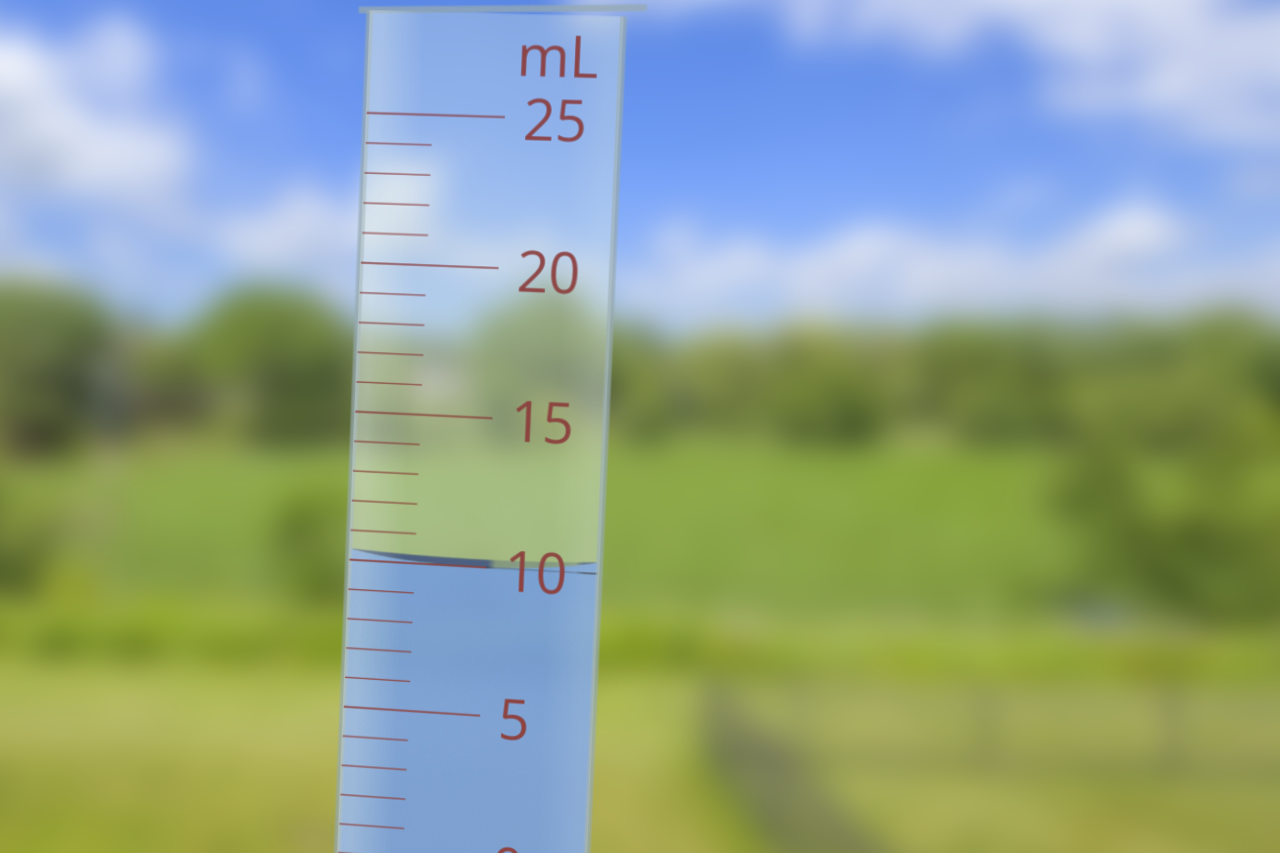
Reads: 10mL
